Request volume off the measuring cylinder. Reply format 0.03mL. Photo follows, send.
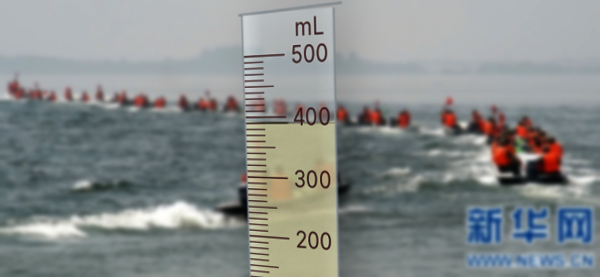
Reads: 390mL
